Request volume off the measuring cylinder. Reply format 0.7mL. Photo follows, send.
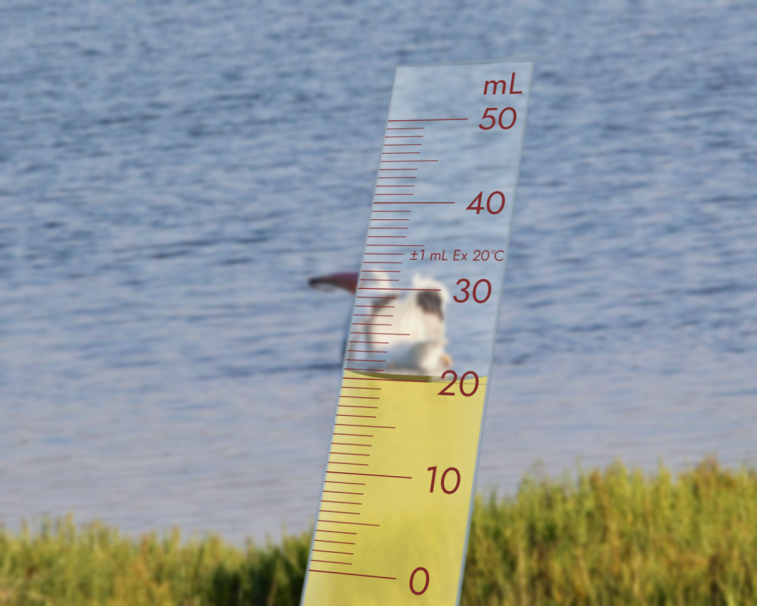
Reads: 20mL
